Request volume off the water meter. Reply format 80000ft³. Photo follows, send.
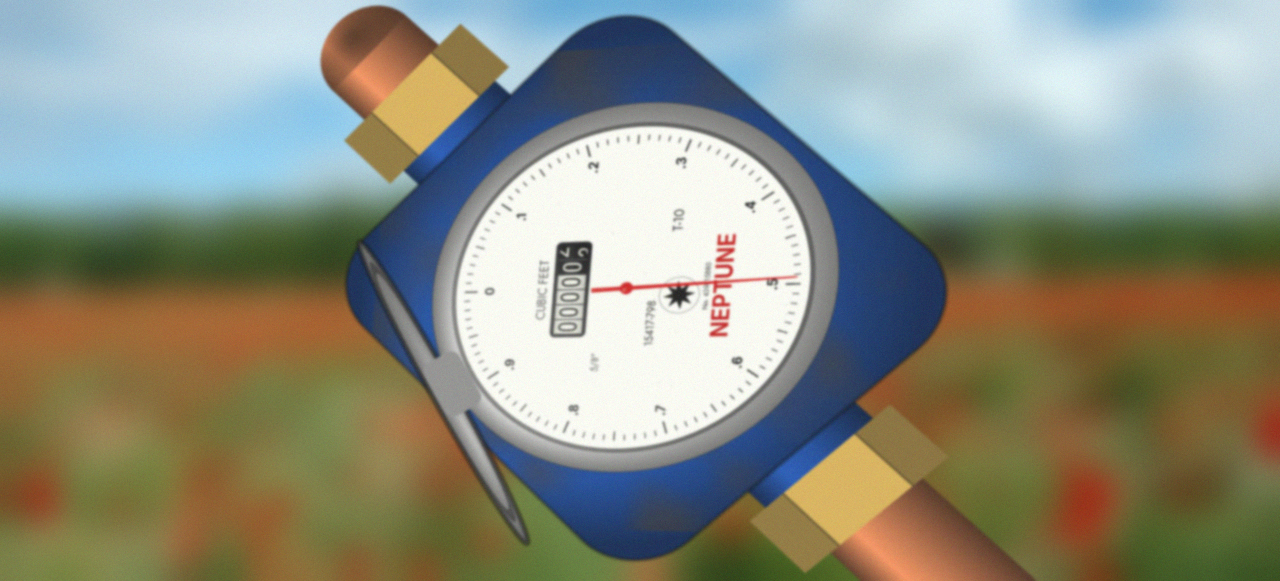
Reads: 2.49ft³
